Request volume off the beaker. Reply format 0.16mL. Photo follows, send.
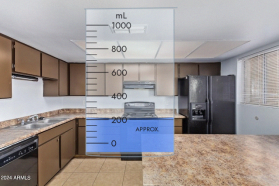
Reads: 200mL
